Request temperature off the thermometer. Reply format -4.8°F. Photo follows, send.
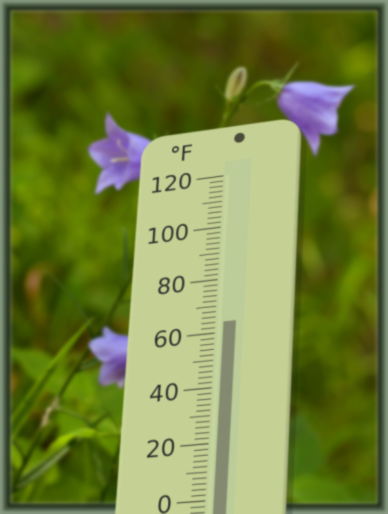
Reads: 64°F
